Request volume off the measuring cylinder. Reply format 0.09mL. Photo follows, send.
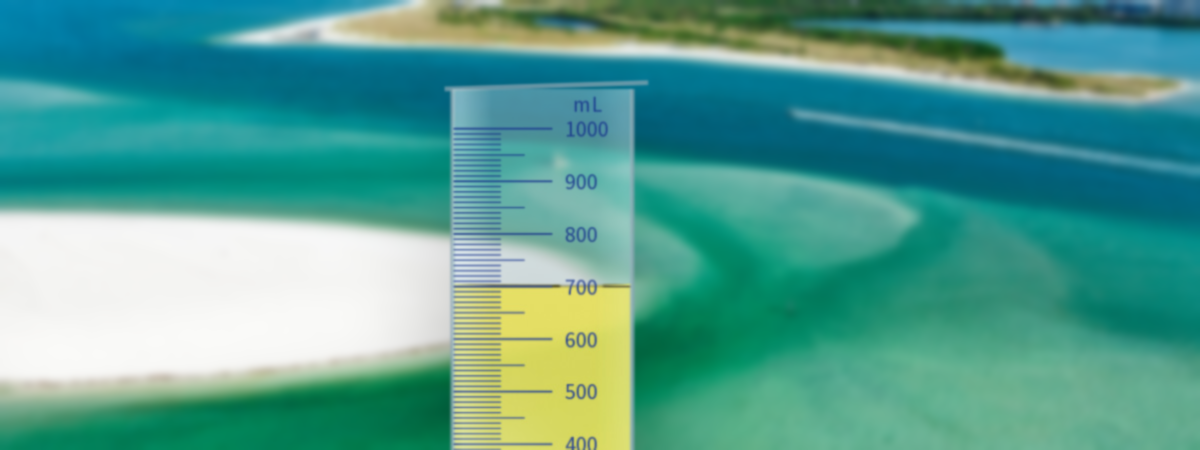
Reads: 700mL
